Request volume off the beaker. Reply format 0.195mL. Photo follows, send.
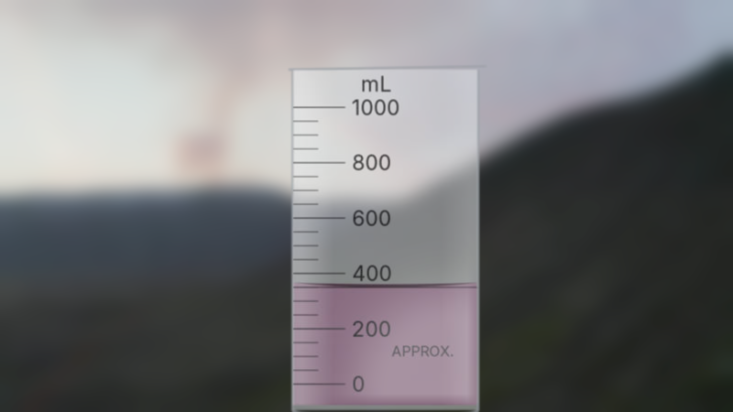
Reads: 350mL
